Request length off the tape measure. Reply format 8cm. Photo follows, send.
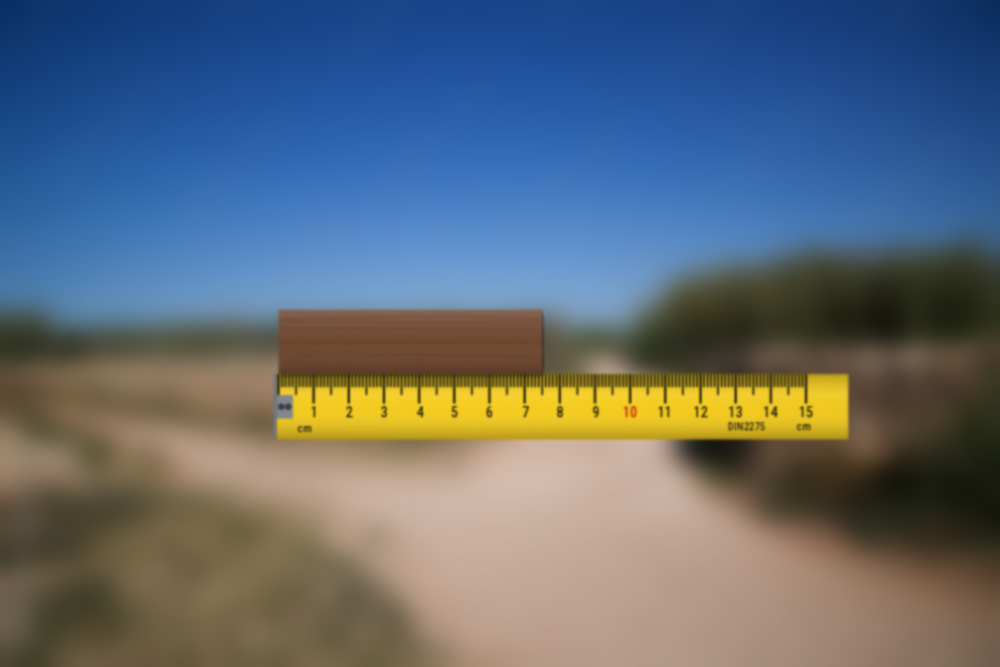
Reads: 7.5cm
